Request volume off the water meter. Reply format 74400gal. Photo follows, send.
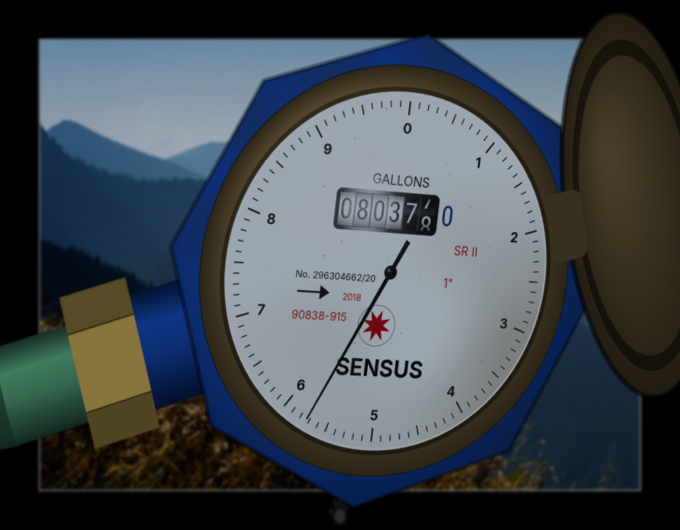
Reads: 803775.7gal
